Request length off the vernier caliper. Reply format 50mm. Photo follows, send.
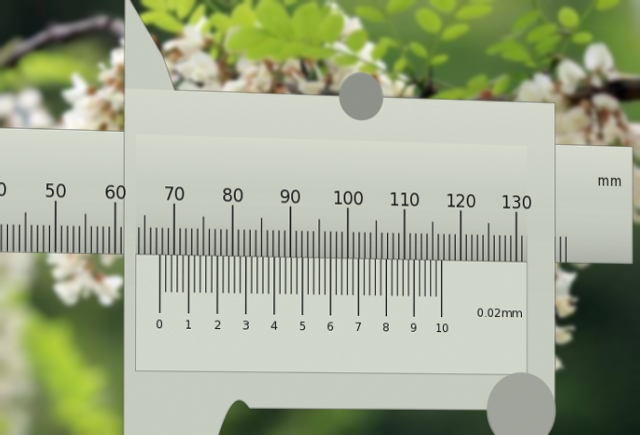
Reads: 67.6mm
